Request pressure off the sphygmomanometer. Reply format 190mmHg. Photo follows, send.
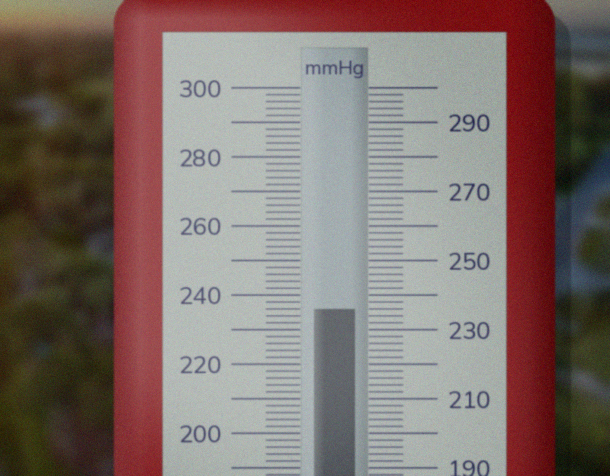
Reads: 236mmHg
